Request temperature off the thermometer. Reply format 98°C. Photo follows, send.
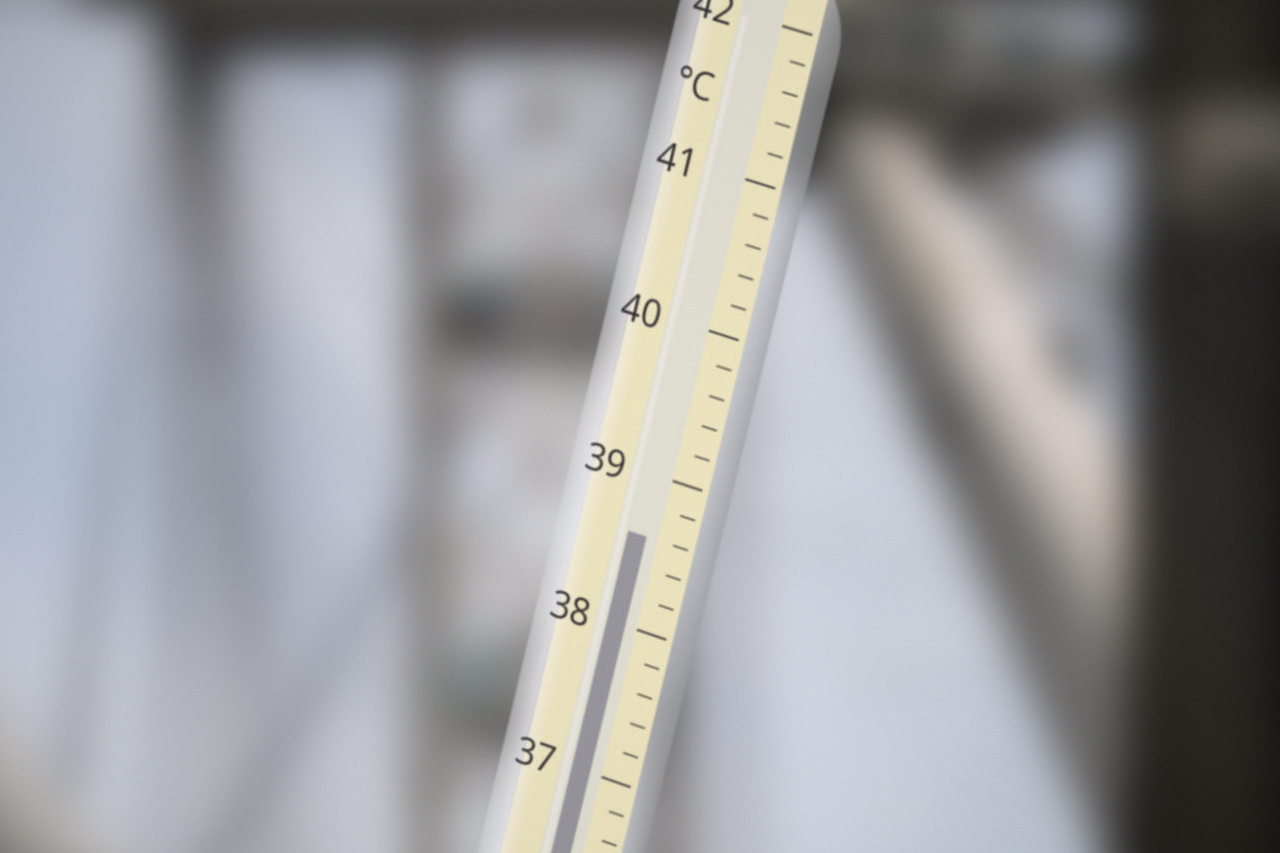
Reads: 38.6°C
